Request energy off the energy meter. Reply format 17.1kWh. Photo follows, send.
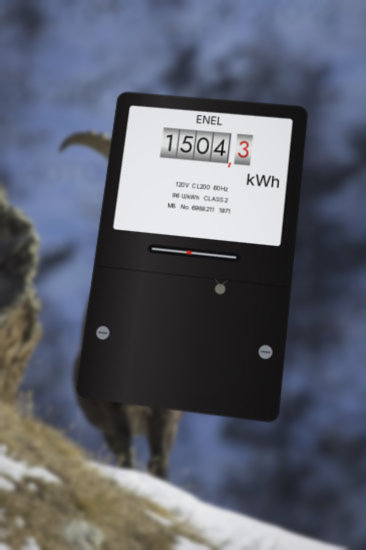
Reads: 1504.3kWh
